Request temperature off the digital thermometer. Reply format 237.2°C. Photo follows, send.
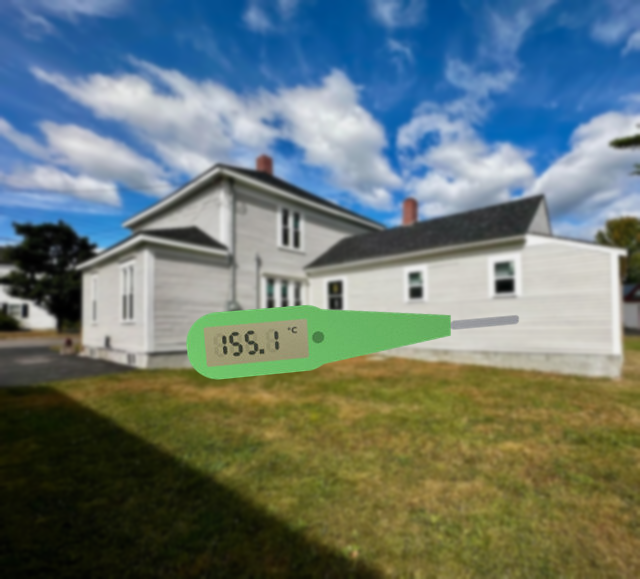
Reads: 155.1°C
